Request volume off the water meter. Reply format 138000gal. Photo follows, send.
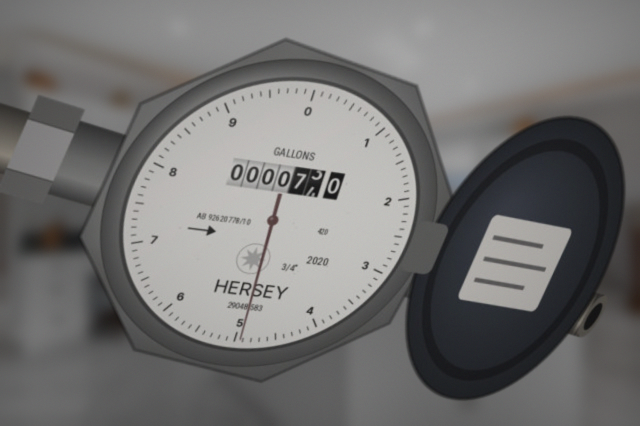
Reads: 734.9gal
